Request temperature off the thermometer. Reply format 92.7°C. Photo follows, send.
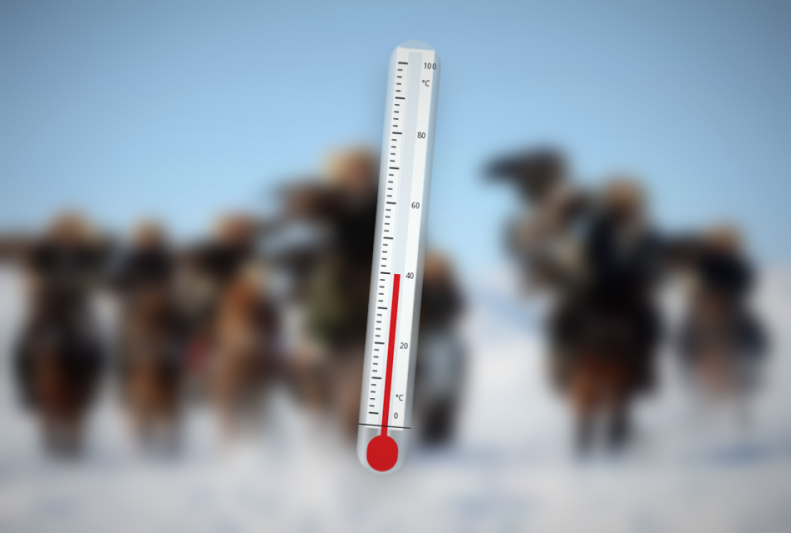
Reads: 40°C
